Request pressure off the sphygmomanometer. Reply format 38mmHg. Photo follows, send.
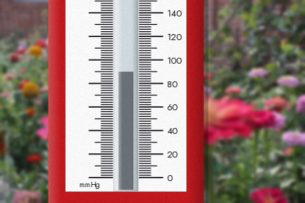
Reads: 90mmHg
